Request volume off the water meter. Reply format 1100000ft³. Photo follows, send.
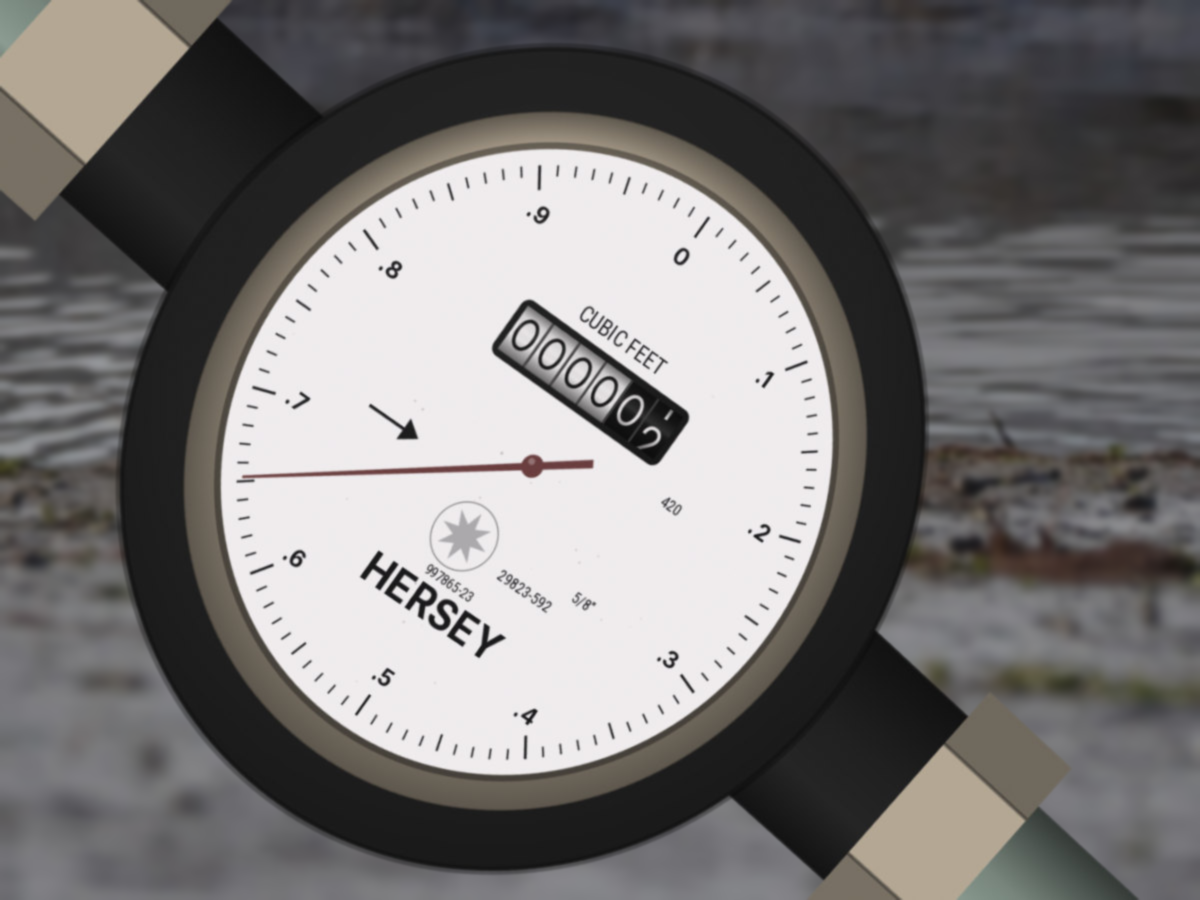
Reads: 1.65ft³
